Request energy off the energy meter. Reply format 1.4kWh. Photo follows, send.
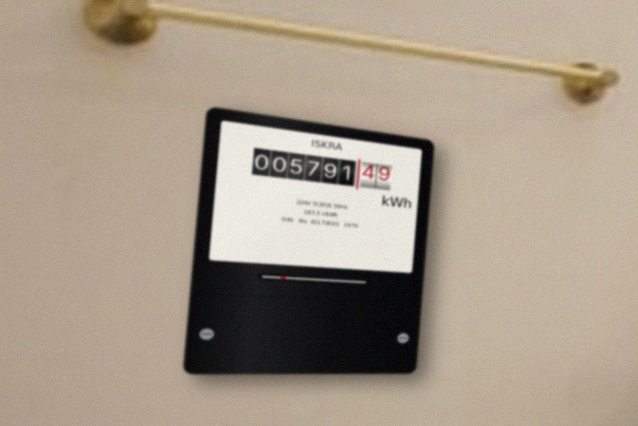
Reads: 5791.49kWh
